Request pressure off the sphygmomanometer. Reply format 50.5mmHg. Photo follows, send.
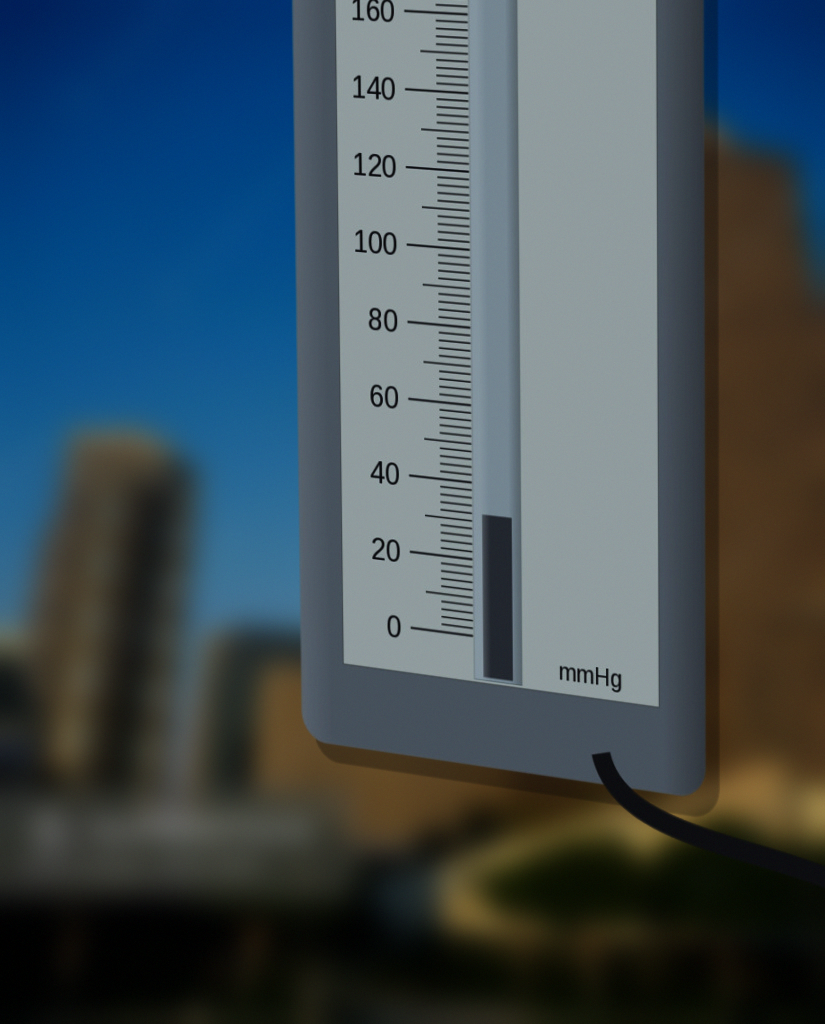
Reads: 32mmHg
